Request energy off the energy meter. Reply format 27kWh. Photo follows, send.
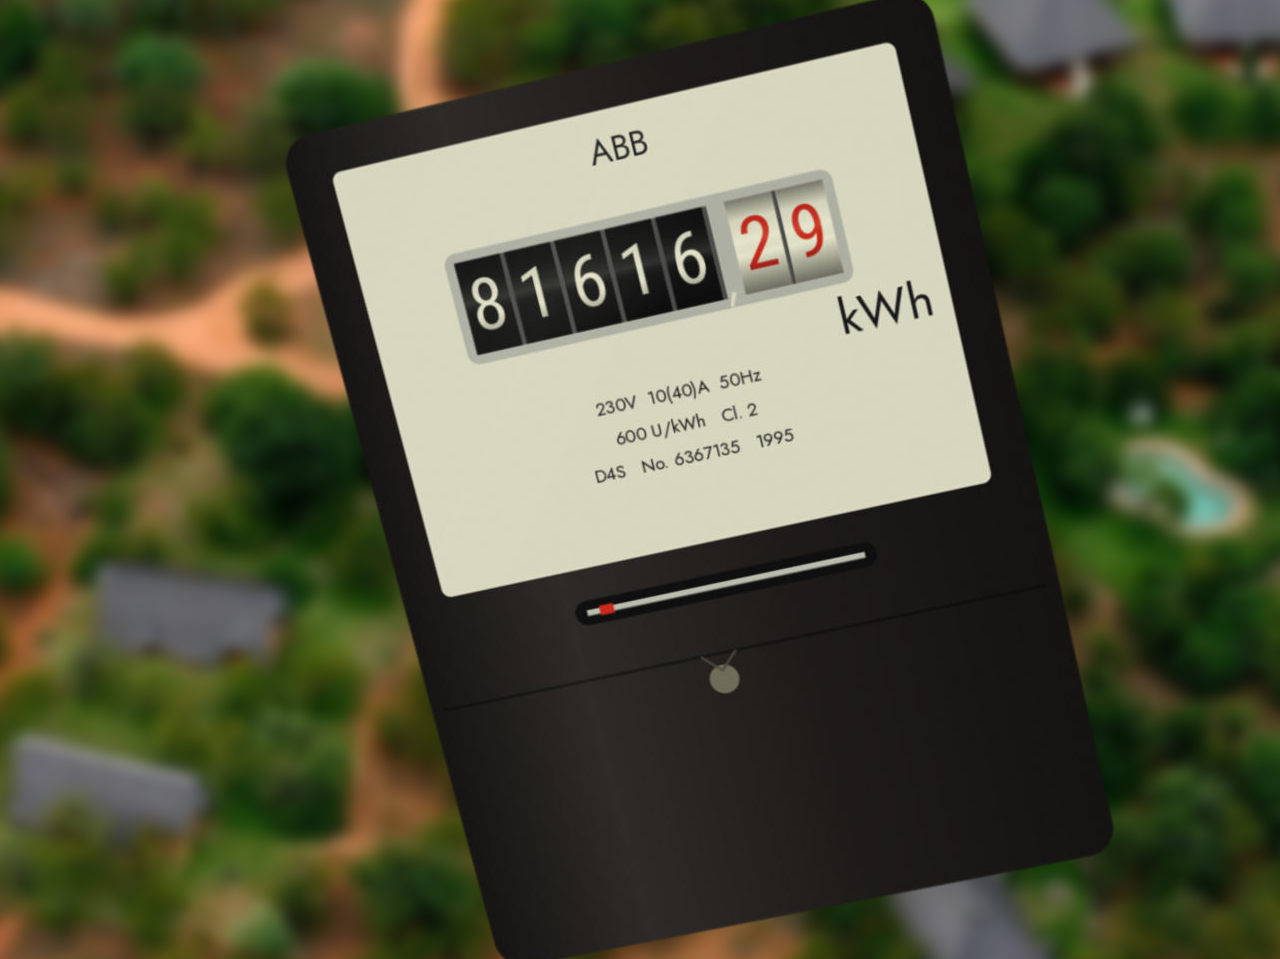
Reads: 81616.29kWh
